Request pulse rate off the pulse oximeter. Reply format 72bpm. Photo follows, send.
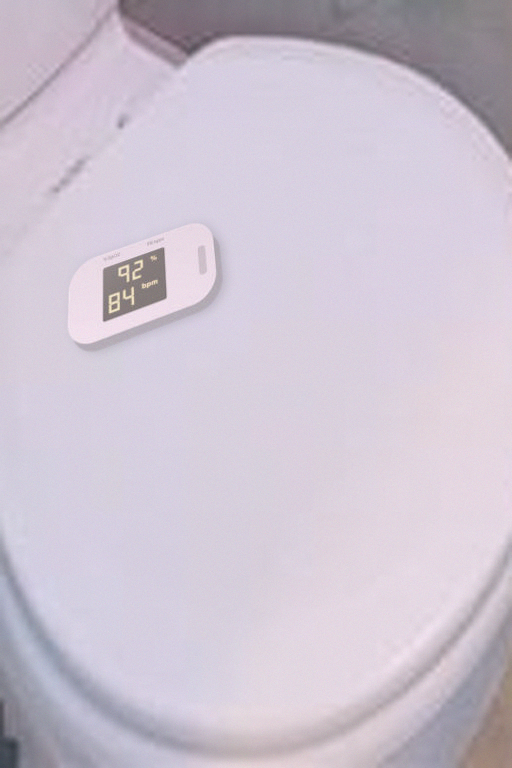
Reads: 84bpm
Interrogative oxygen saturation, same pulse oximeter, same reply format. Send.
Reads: 92%
